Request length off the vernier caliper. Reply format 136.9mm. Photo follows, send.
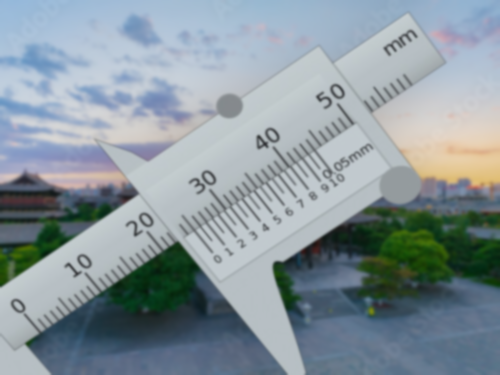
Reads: 25.0mm
